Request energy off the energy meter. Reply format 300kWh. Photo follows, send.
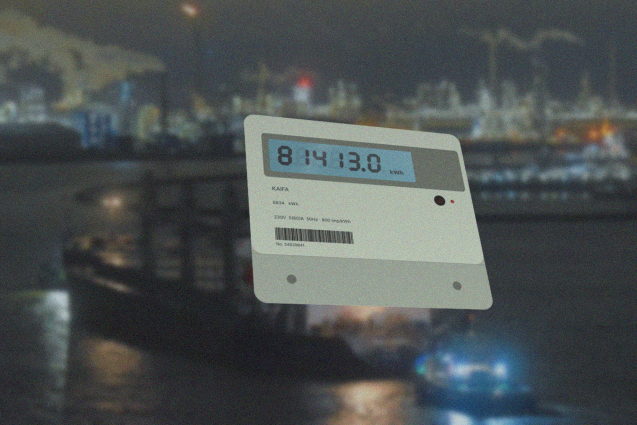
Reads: 81413.0kWh
